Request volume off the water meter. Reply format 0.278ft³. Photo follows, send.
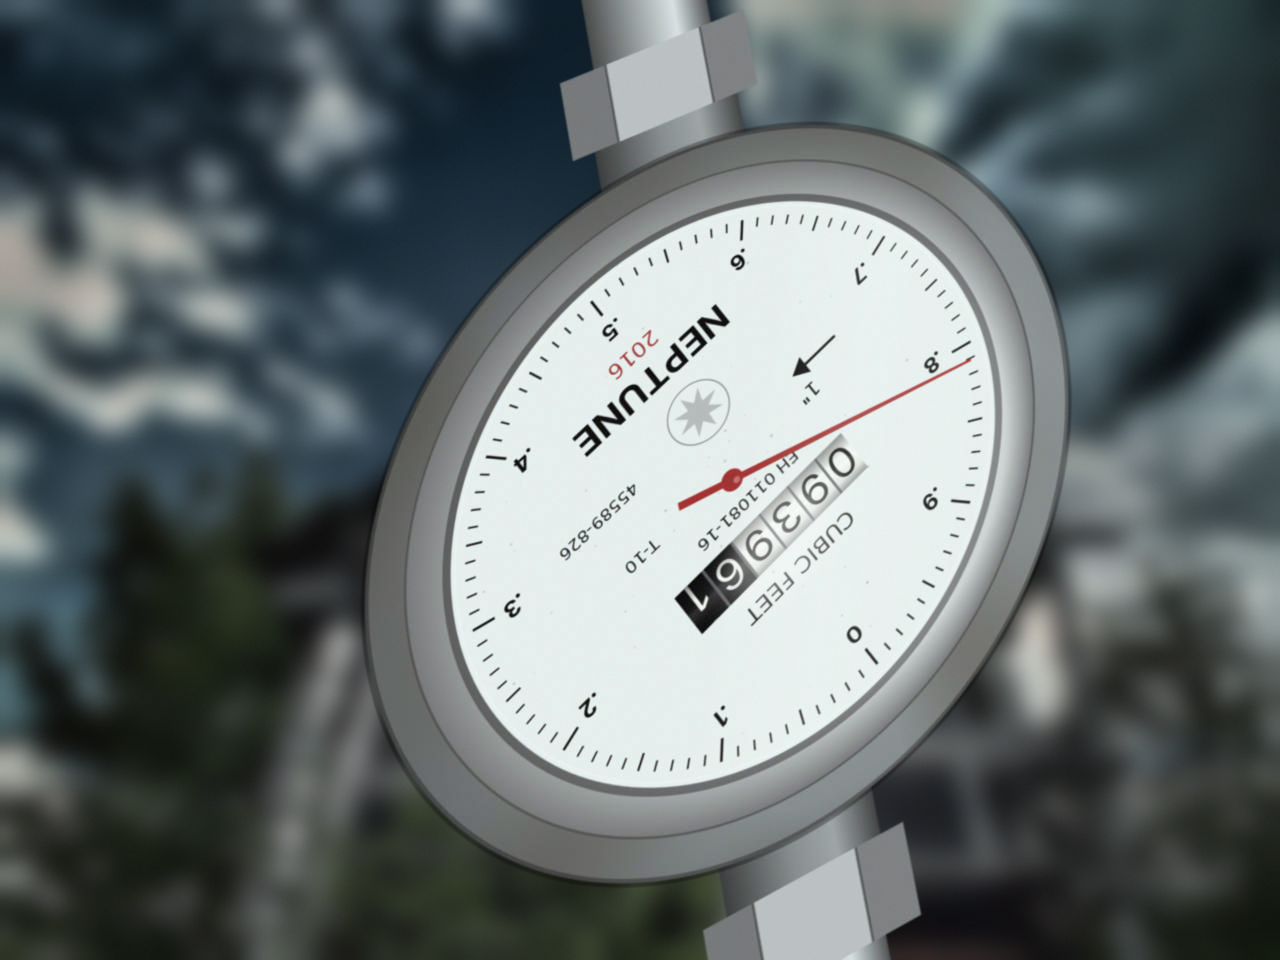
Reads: 93960.81ft³
